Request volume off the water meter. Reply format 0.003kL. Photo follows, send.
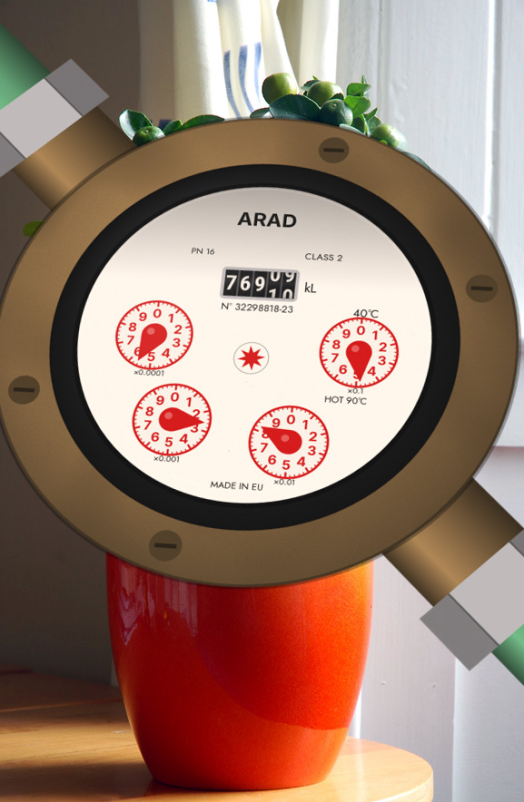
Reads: 76909.4825kL
